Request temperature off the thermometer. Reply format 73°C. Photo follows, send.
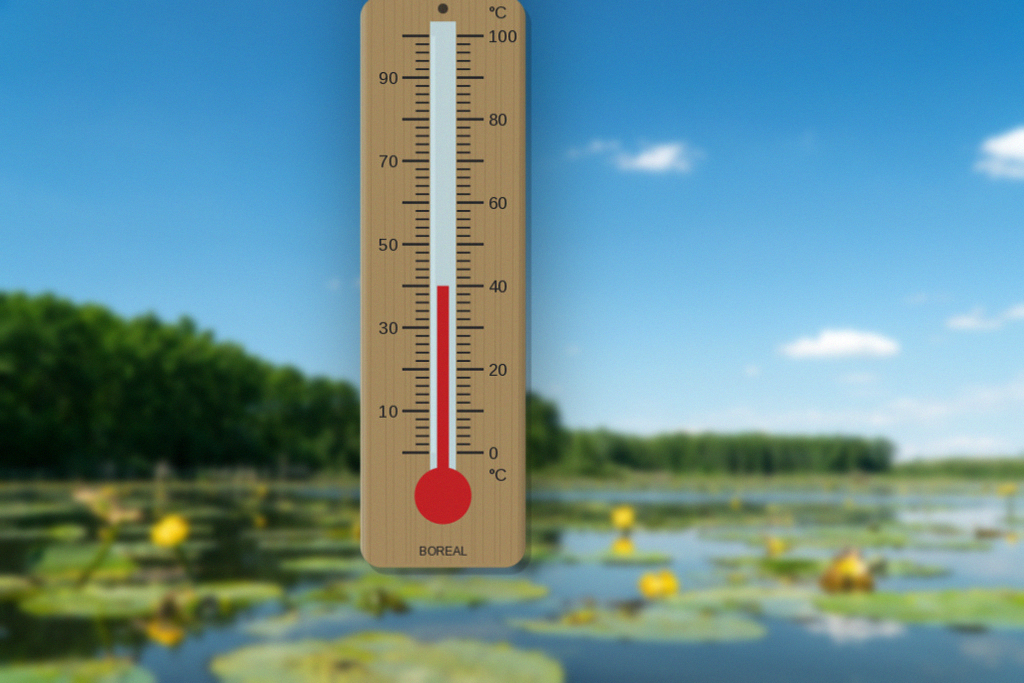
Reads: 40°C
